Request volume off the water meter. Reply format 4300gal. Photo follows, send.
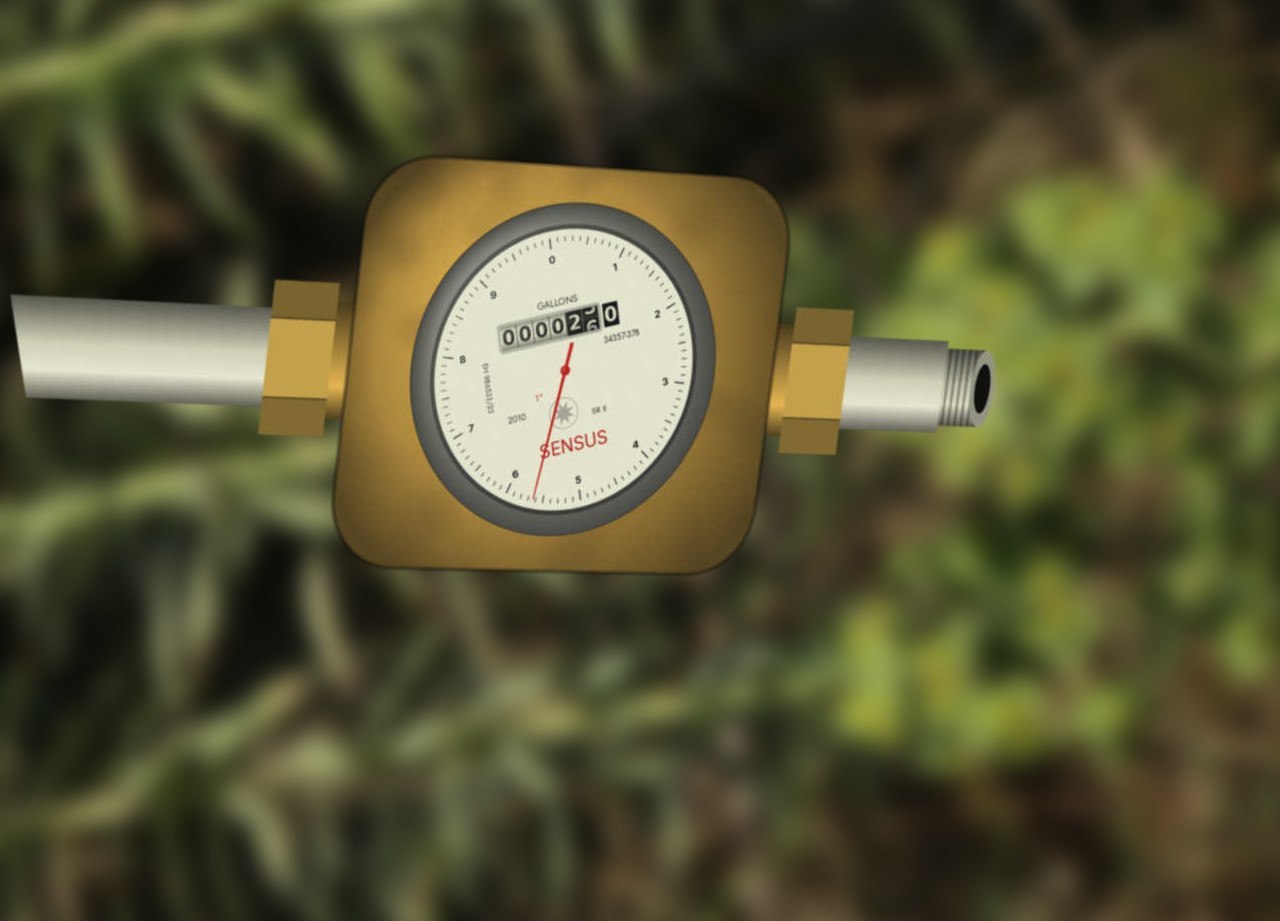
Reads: 255.6gal
